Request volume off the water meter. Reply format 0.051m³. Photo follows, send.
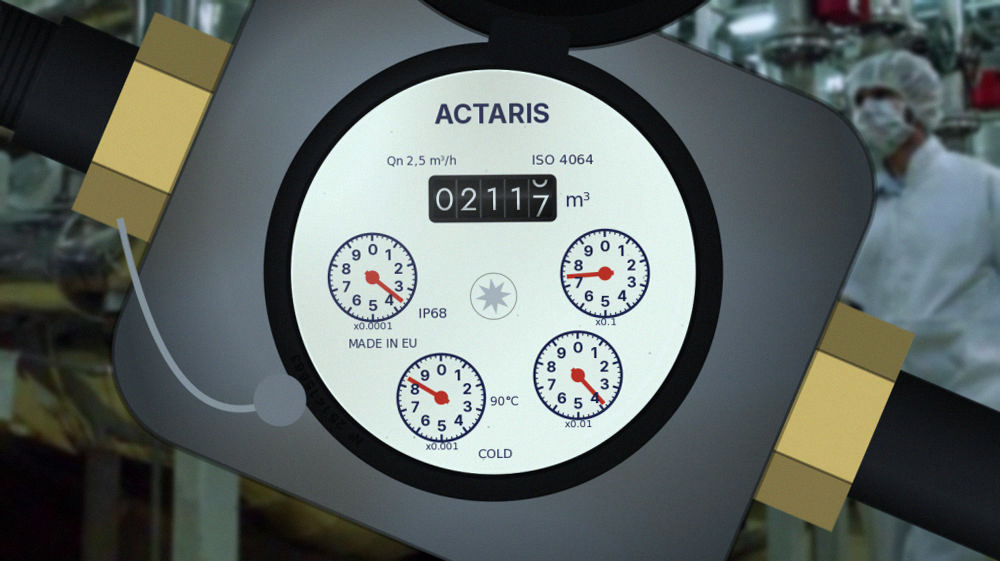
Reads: 2116.7383m³
